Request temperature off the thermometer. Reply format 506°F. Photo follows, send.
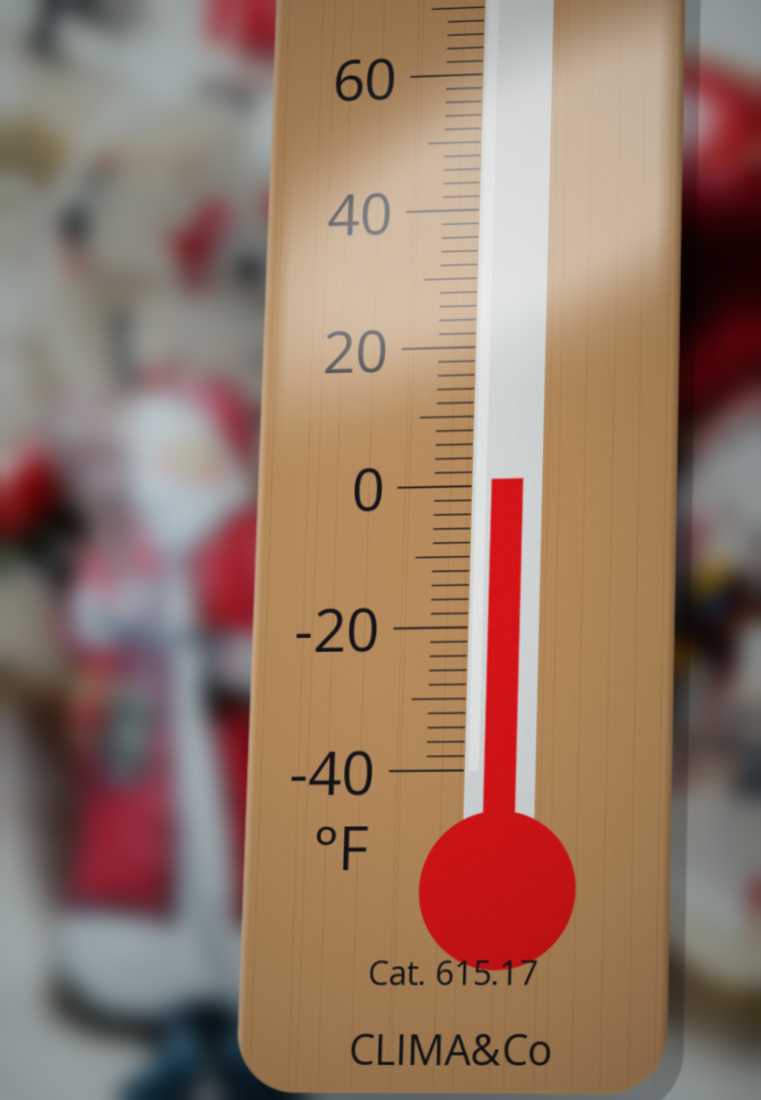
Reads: 1°F
